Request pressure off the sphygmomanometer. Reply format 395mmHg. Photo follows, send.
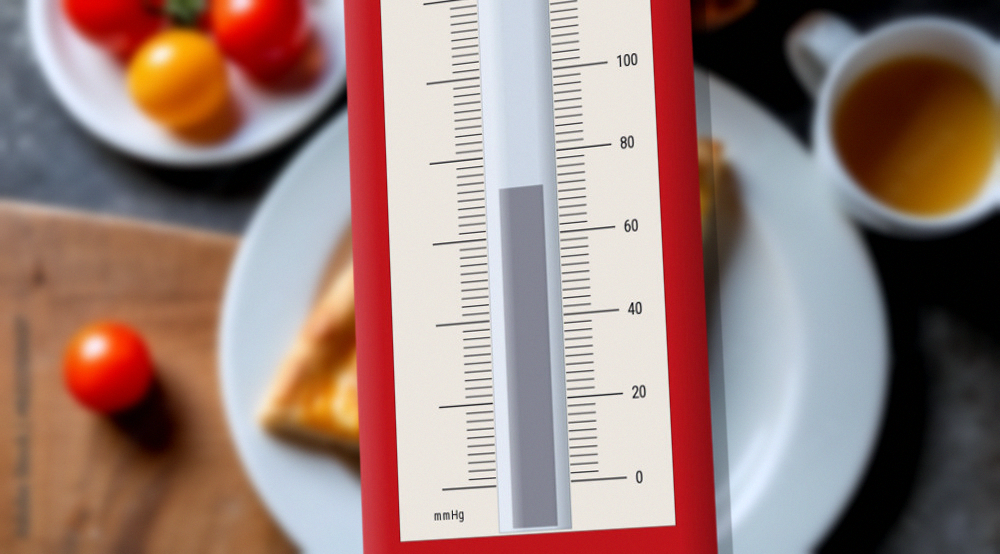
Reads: 72mmHg
